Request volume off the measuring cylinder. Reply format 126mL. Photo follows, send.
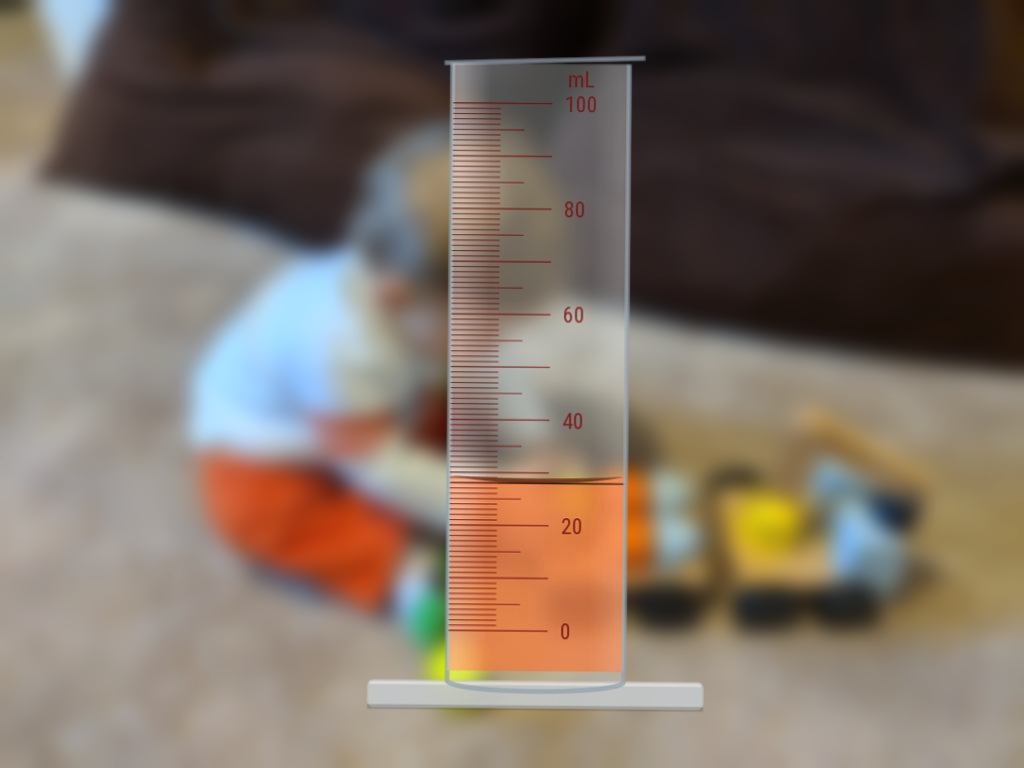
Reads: 28mL
